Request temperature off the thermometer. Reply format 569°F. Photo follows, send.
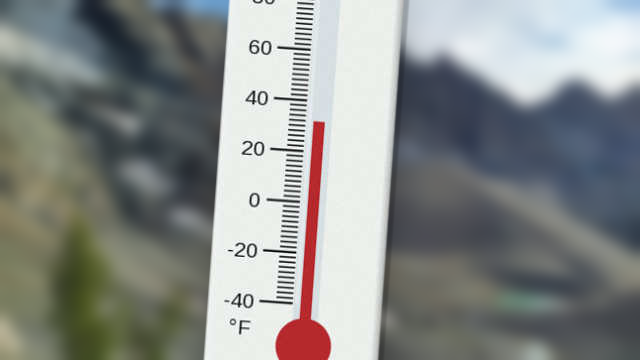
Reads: 32°F
